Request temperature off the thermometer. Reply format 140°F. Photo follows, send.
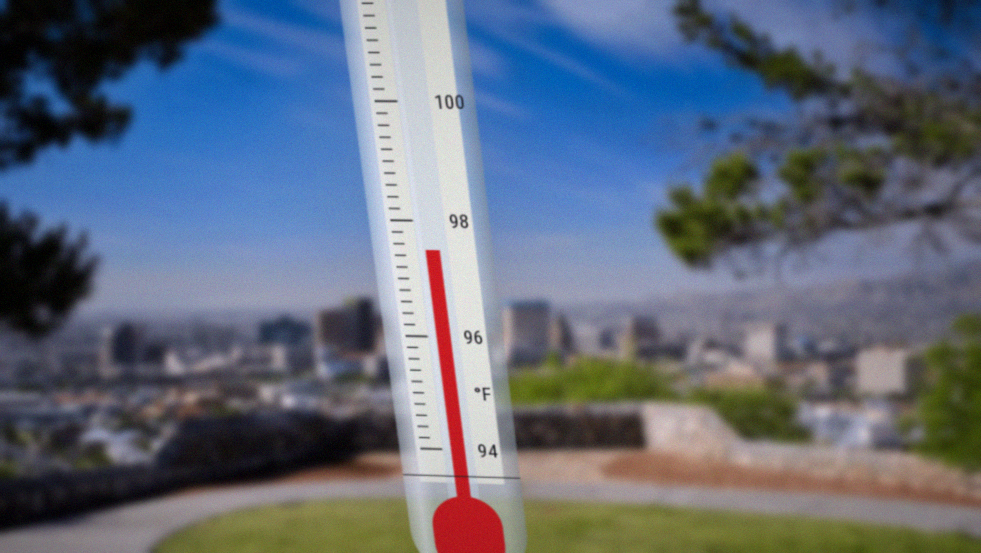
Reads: 97.5°F
